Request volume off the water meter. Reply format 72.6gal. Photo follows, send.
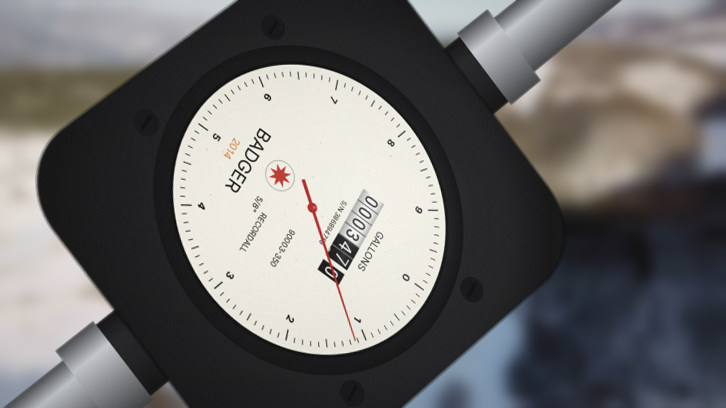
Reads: 3471.1gal
